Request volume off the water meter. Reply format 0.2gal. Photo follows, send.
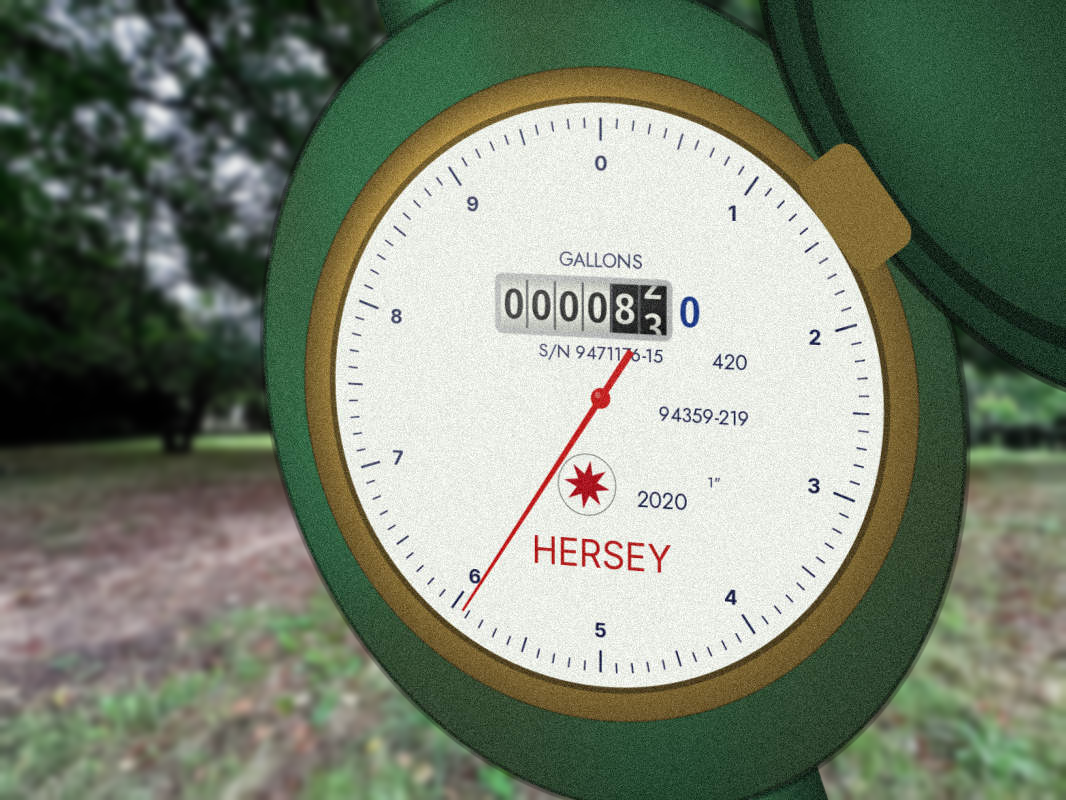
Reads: 825.9gal
